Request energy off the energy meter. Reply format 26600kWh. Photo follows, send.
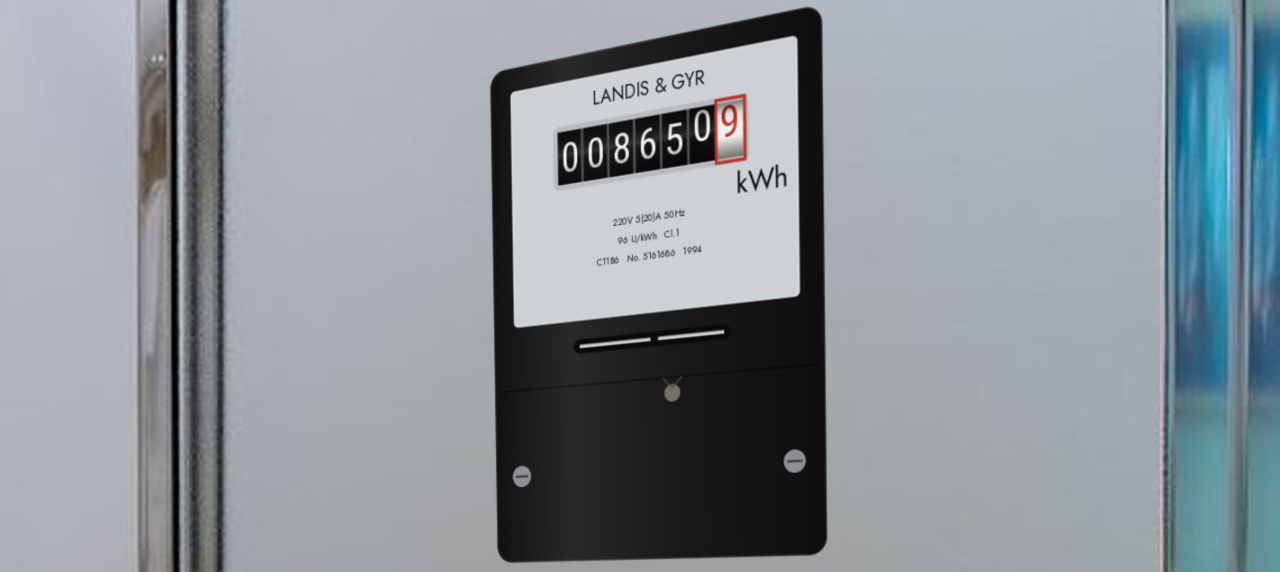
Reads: 8650.9kWh
